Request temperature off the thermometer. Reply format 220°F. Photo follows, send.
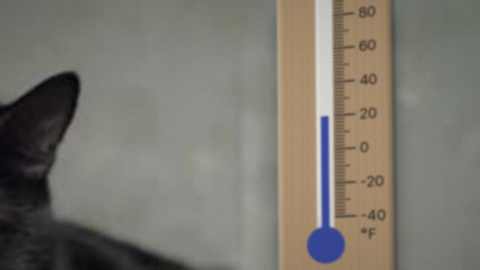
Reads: 20°F
